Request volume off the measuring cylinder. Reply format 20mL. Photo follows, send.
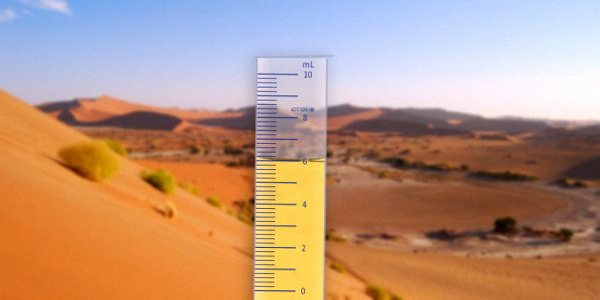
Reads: 6mL
